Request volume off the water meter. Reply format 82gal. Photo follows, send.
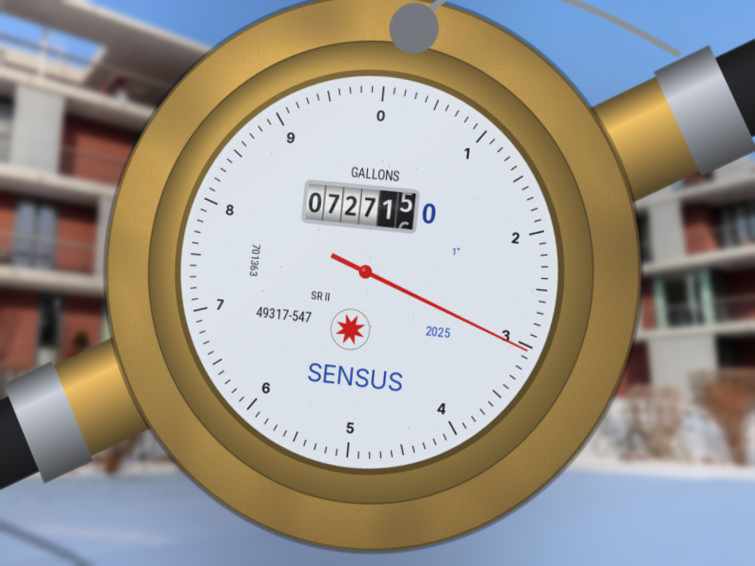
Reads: 727153.0gal
